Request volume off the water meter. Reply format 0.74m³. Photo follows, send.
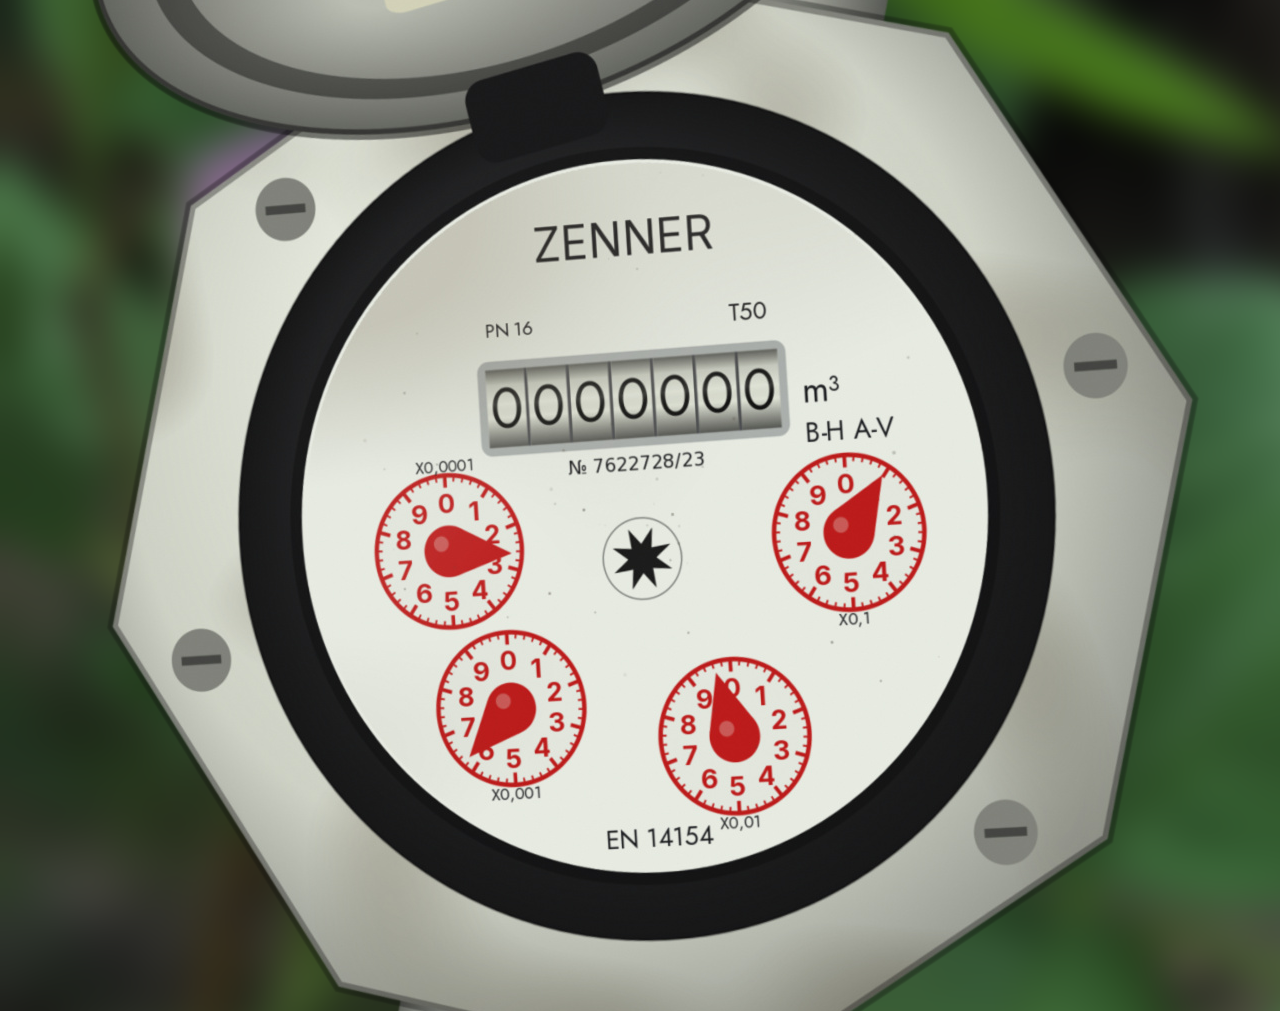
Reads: 0.0962m³
